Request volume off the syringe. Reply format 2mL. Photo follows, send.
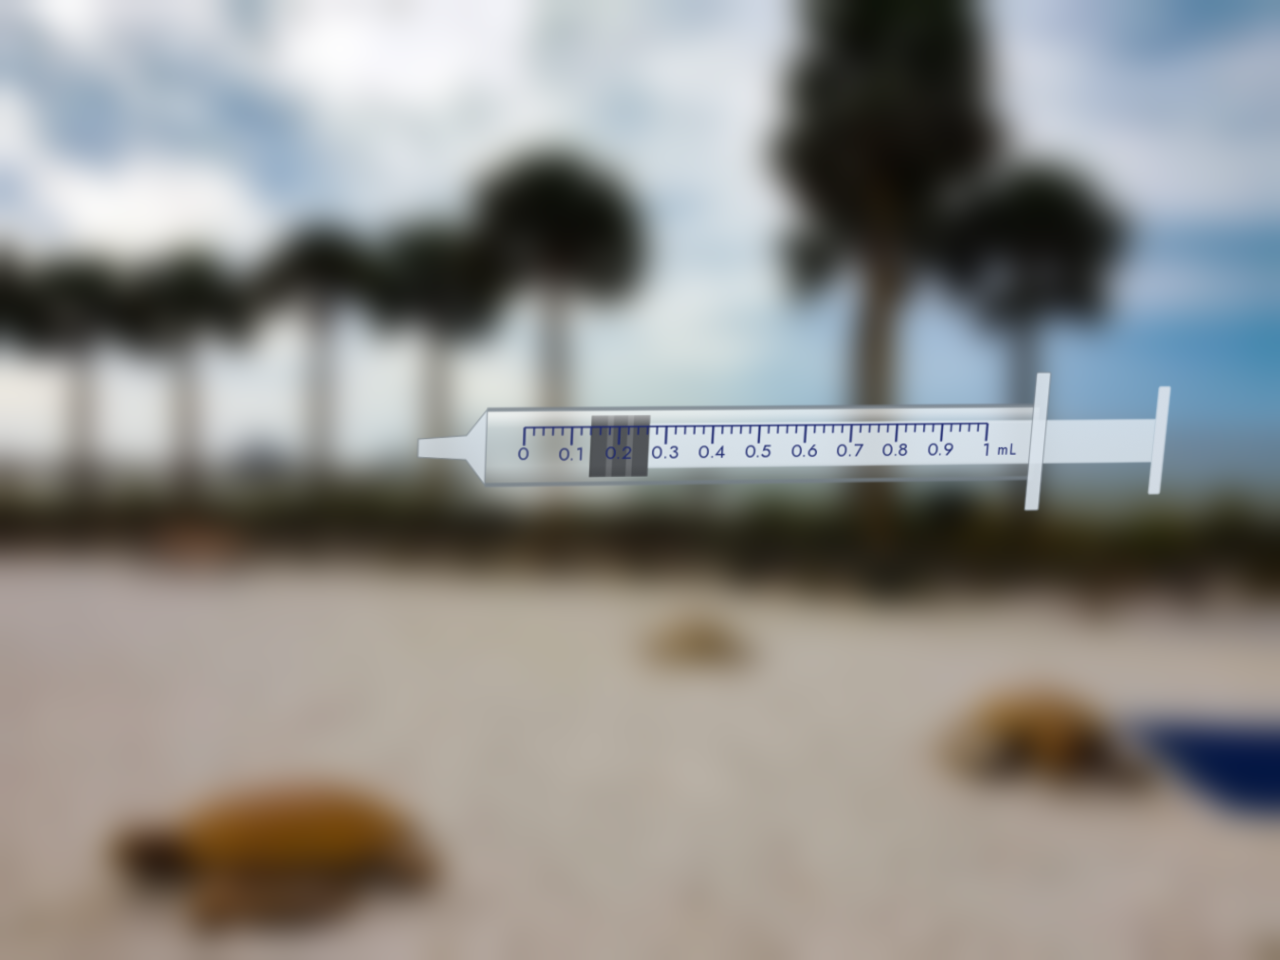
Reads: 0.14mL
